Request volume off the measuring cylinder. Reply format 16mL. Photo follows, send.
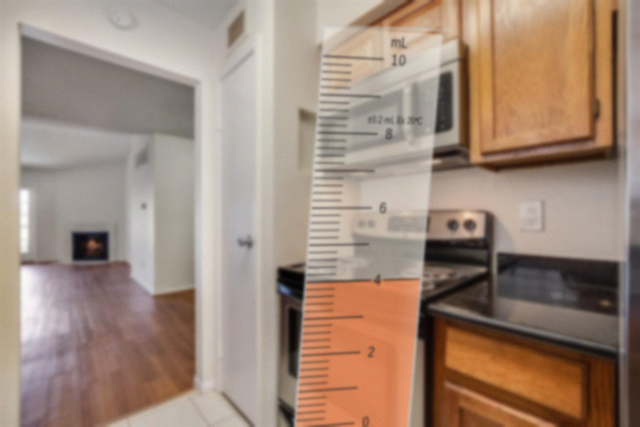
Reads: 4mL
